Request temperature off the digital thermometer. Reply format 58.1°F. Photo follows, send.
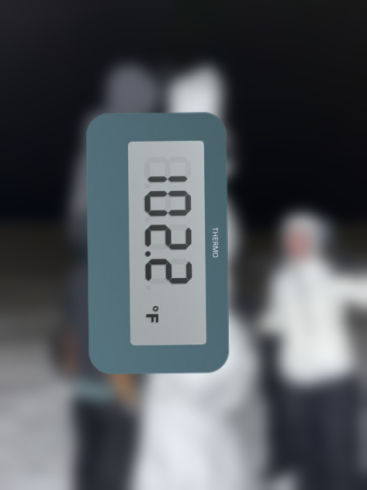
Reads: 102.2°F
